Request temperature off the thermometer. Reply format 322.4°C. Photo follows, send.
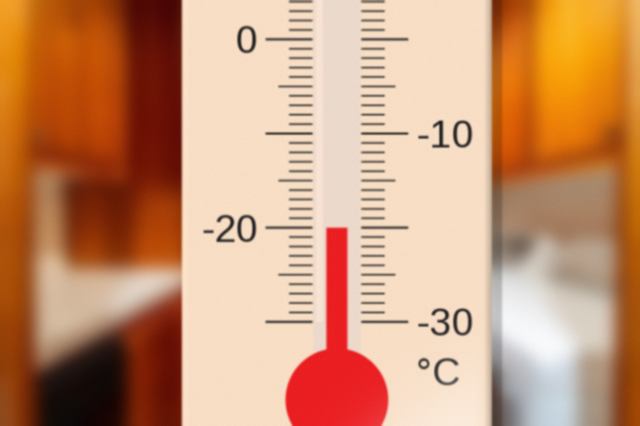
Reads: -20°C
